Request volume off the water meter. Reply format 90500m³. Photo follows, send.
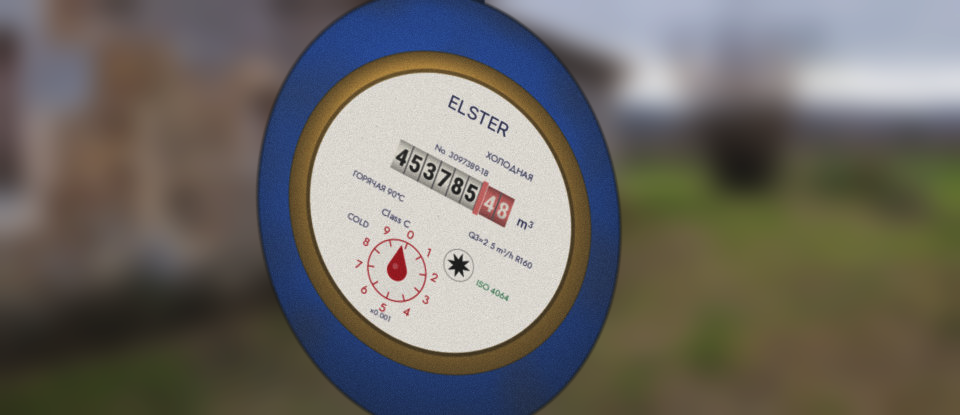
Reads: 453785.479m³
